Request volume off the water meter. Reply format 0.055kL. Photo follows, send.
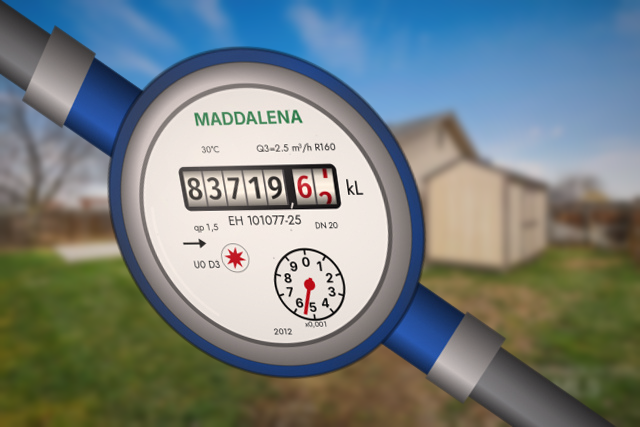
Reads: 83719.615kL
